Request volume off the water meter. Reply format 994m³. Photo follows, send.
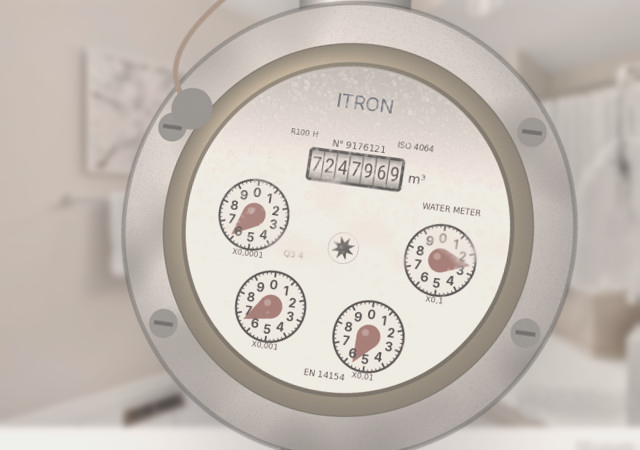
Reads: 7247969.2566m³
